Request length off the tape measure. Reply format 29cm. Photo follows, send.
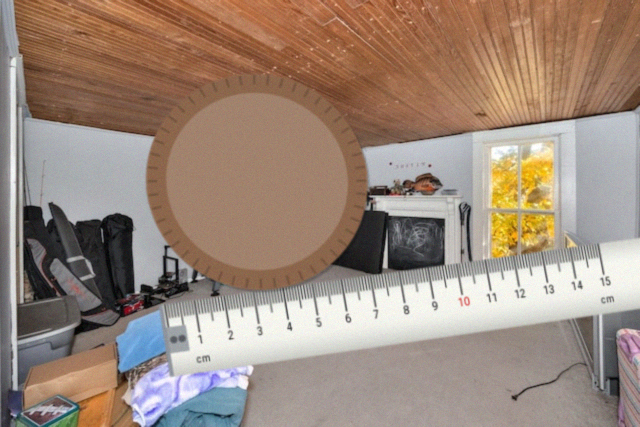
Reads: 7.5cm
